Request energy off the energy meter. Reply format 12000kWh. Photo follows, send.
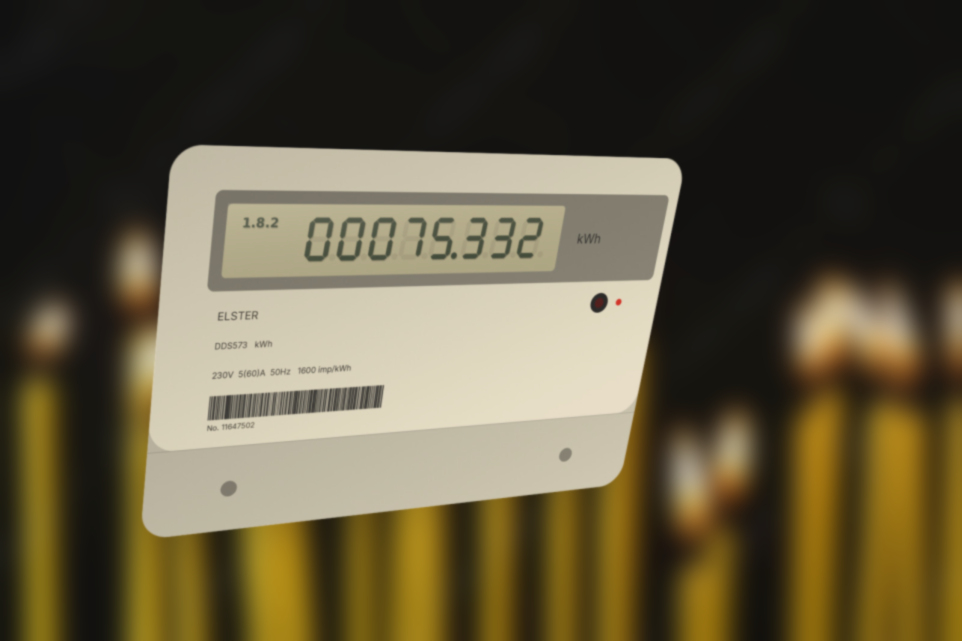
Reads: 75.332kWh
